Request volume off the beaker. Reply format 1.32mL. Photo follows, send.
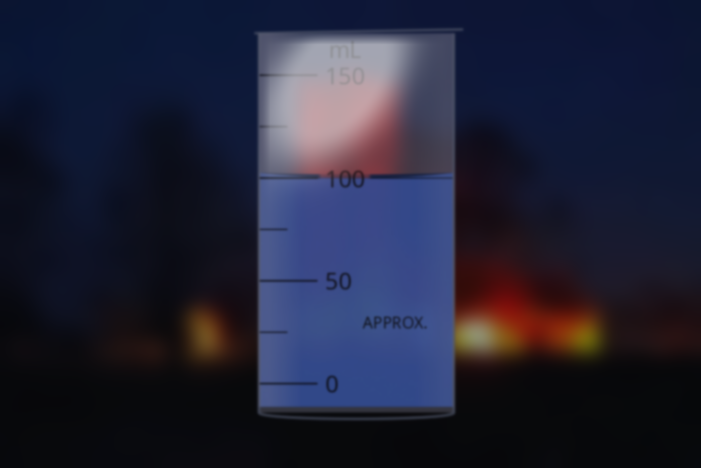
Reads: 100mL
